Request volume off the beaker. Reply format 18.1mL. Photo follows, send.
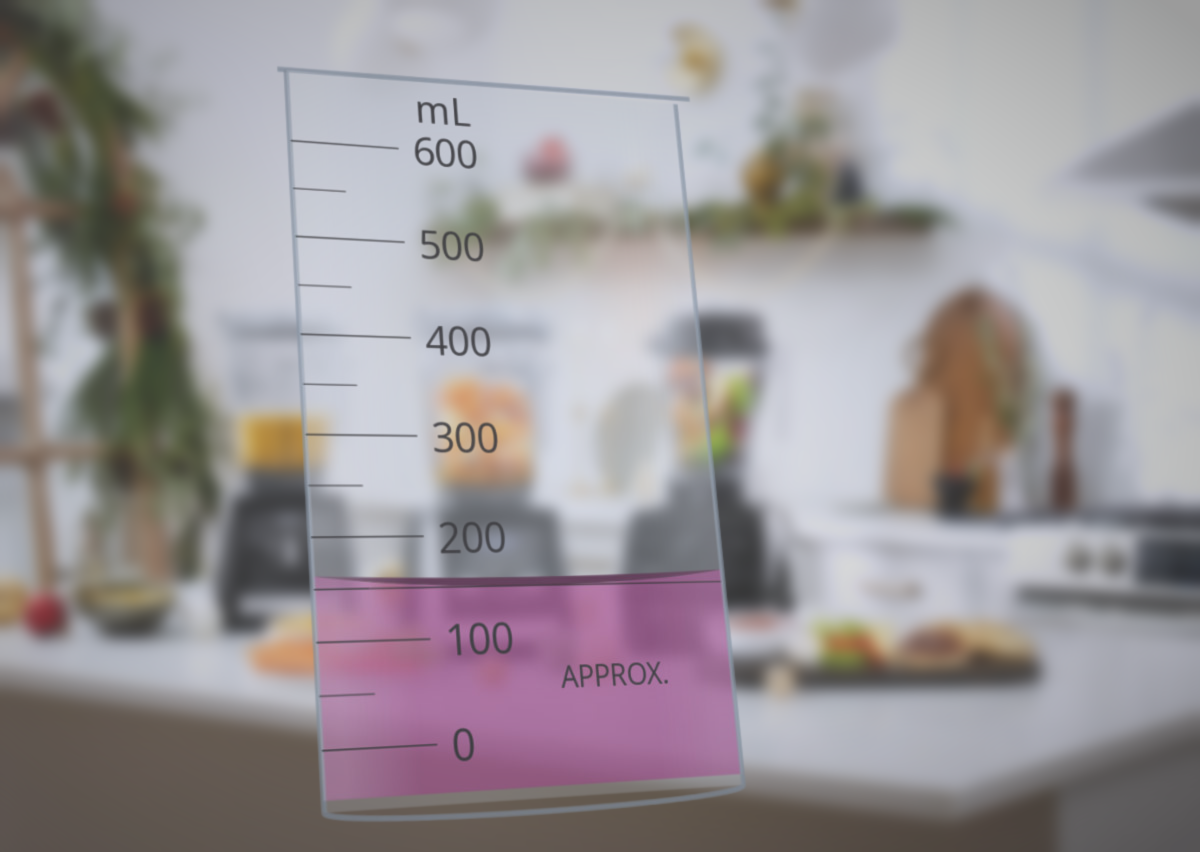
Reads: 150mL
